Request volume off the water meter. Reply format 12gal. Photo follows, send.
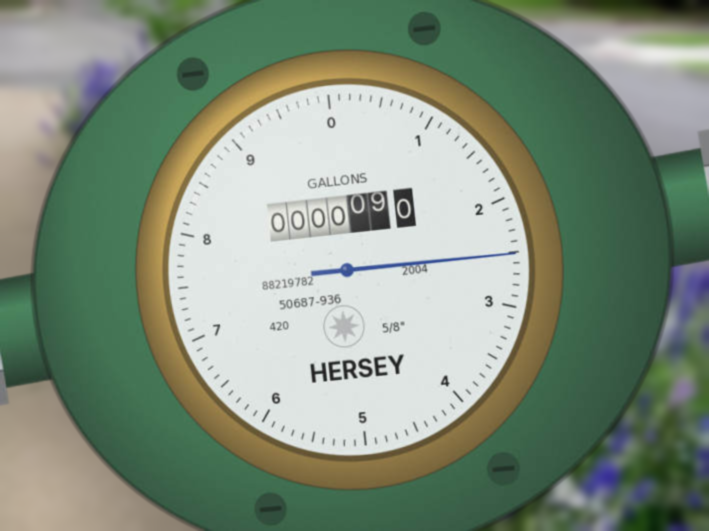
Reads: 92.5gal
